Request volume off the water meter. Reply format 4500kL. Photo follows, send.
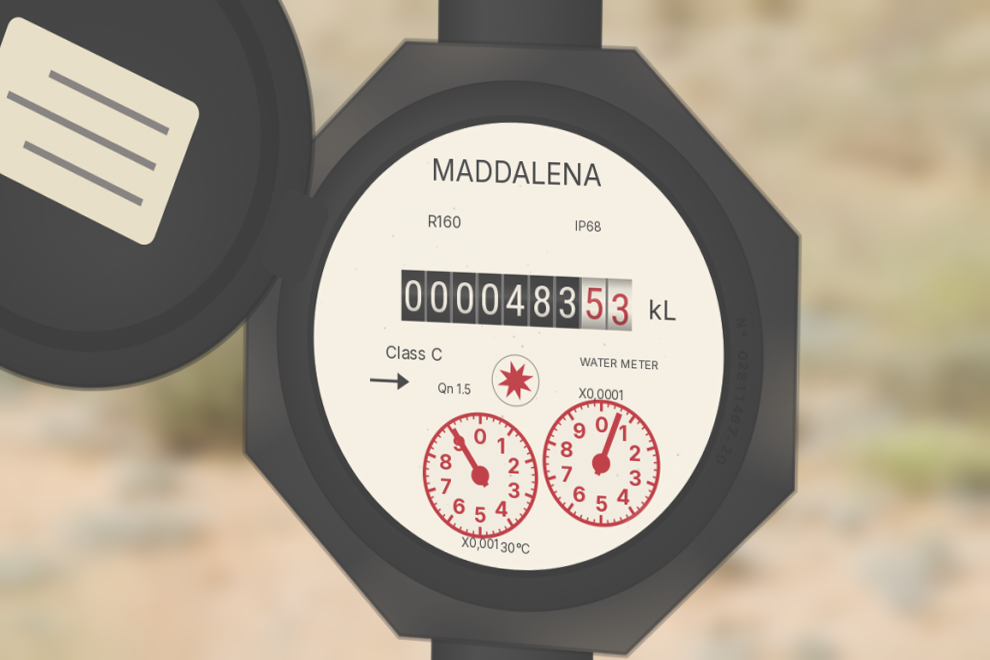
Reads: 483.5290kL
